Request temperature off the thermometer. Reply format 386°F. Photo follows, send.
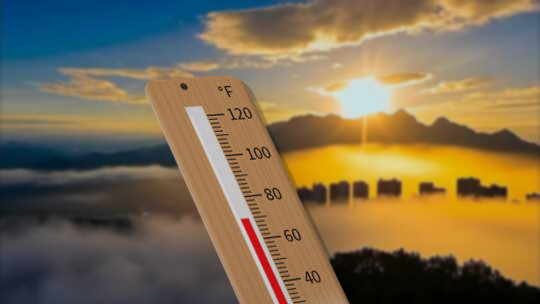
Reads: 70°F
